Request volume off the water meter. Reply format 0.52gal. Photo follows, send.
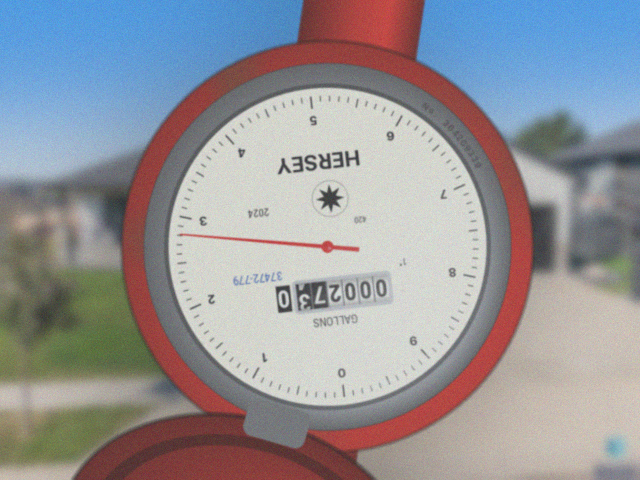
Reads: 2732.8gal
